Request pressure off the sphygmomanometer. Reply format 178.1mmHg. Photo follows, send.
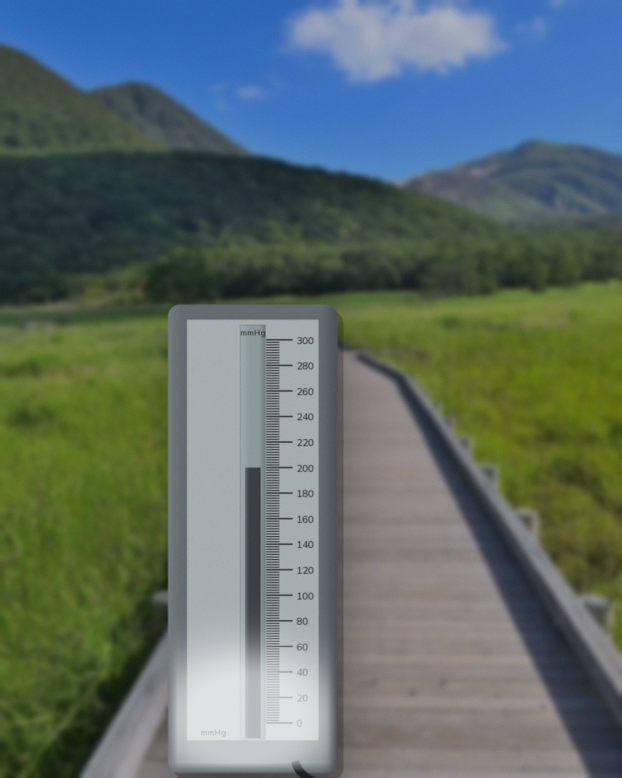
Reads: 200mmHg
